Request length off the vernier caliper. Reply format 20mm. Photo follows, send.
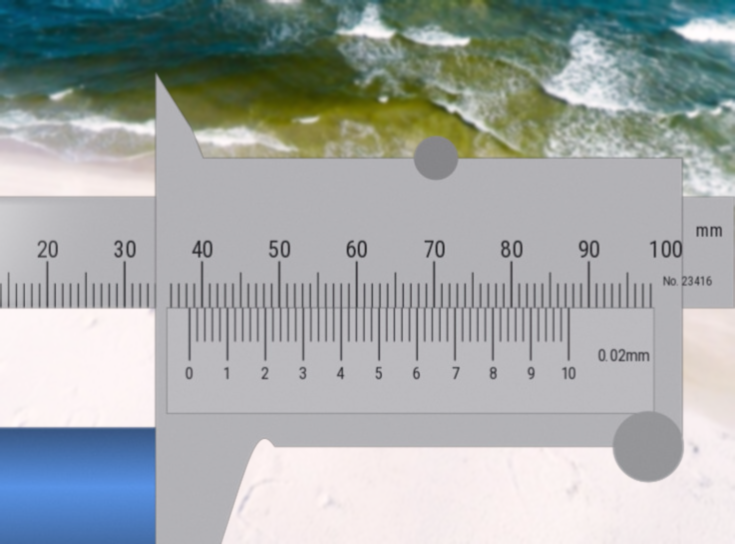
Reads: 38.4mm
